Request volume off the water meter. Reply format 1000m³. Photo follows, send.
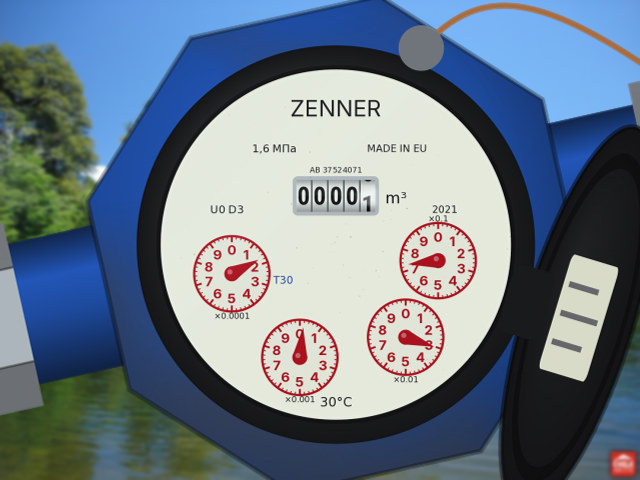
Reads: 0.7301m³
